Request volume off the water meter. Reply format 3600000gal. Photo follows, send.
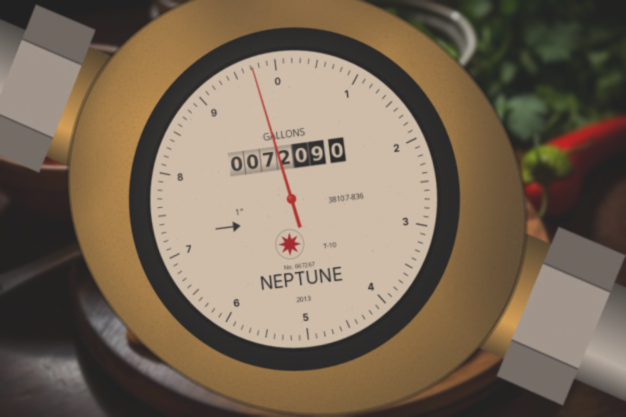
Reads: 72089.7gal
